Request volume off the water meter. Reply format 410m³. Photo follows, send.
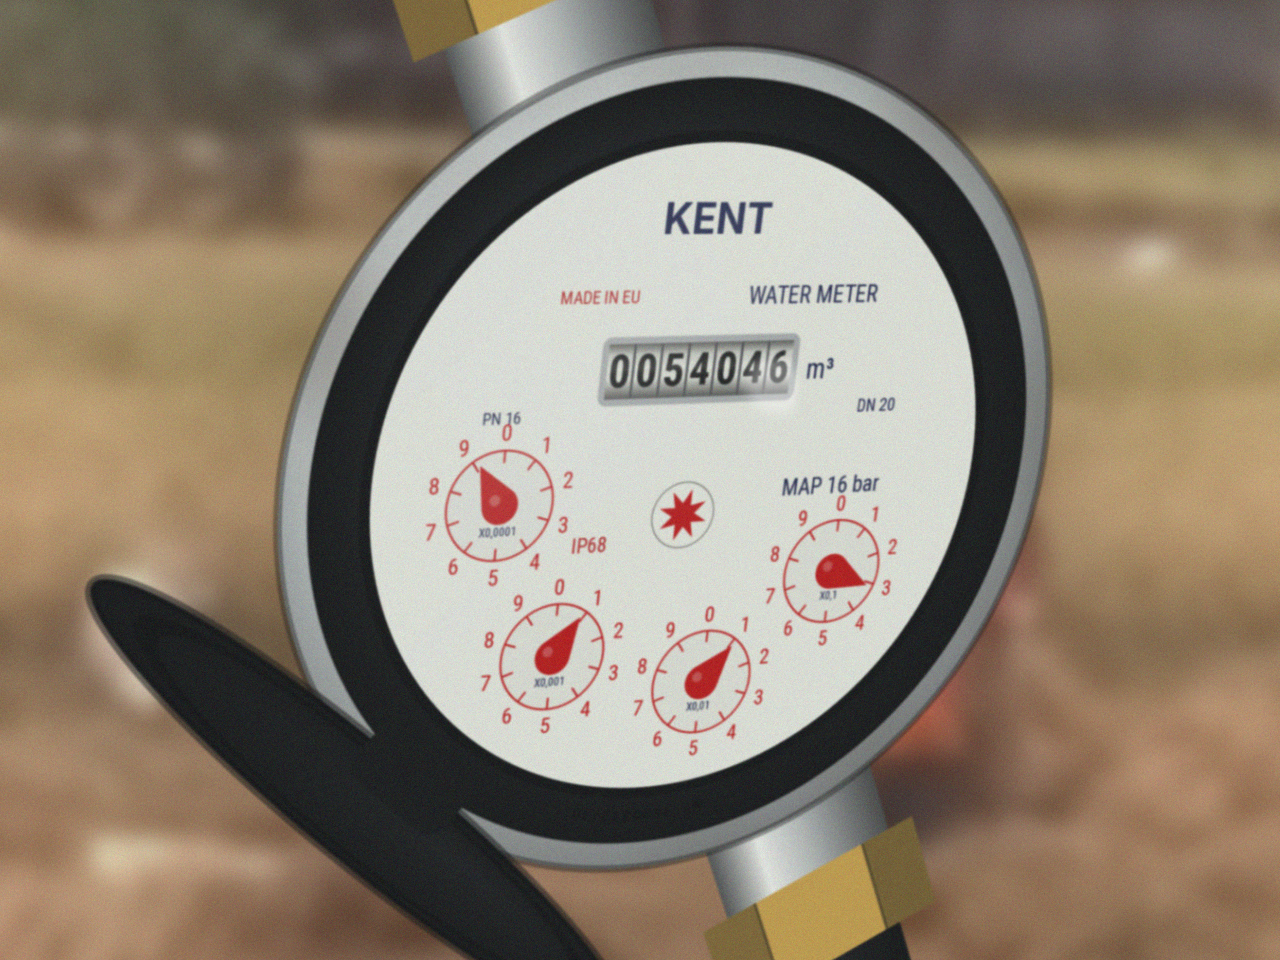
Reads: 54046.3109m³
